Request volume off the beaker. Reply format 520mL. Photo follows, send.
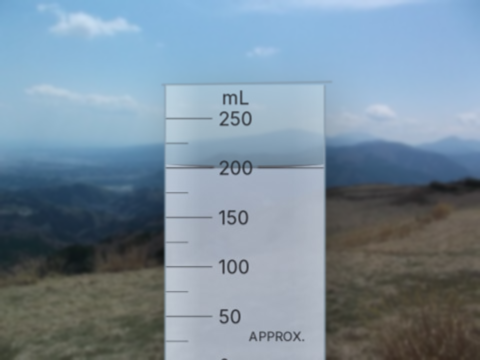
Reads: 200mL
